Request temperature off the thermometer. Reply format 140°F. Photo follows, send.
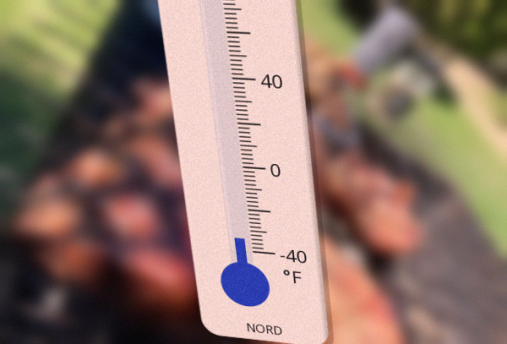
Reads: -34°F
